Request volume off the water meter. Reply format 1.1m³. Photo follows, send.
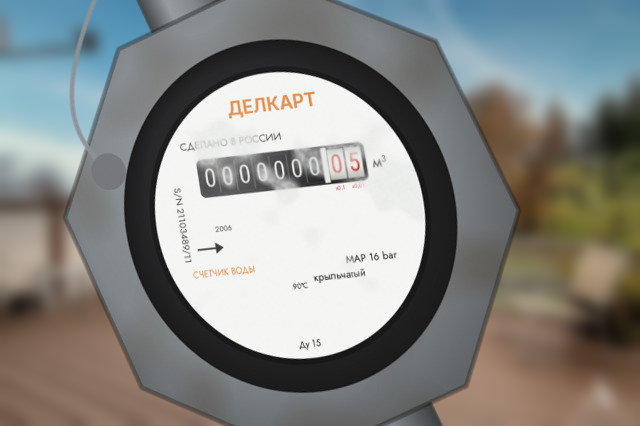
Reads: 0.05m³
